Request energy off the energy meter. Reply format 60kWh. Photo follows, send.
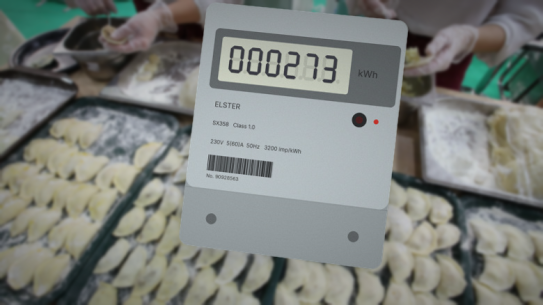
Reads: 273kWh
